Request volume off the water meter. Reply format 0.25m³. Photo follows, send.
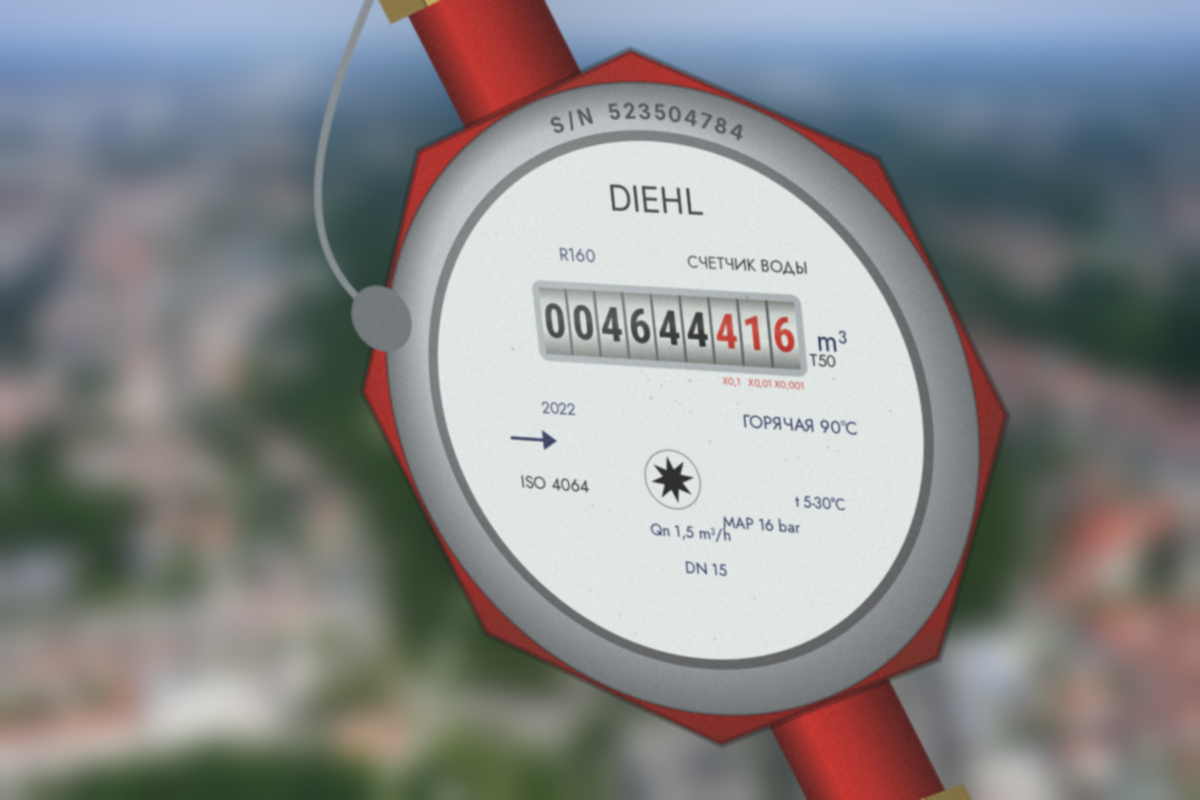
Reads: 4644.416m³
